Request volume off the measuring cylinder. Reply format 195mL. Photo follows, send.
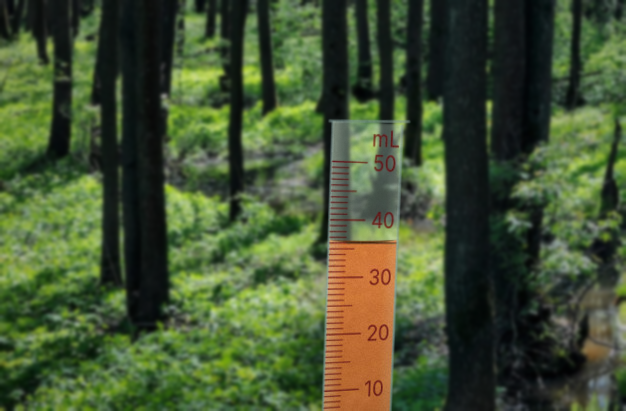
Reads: 36mL
